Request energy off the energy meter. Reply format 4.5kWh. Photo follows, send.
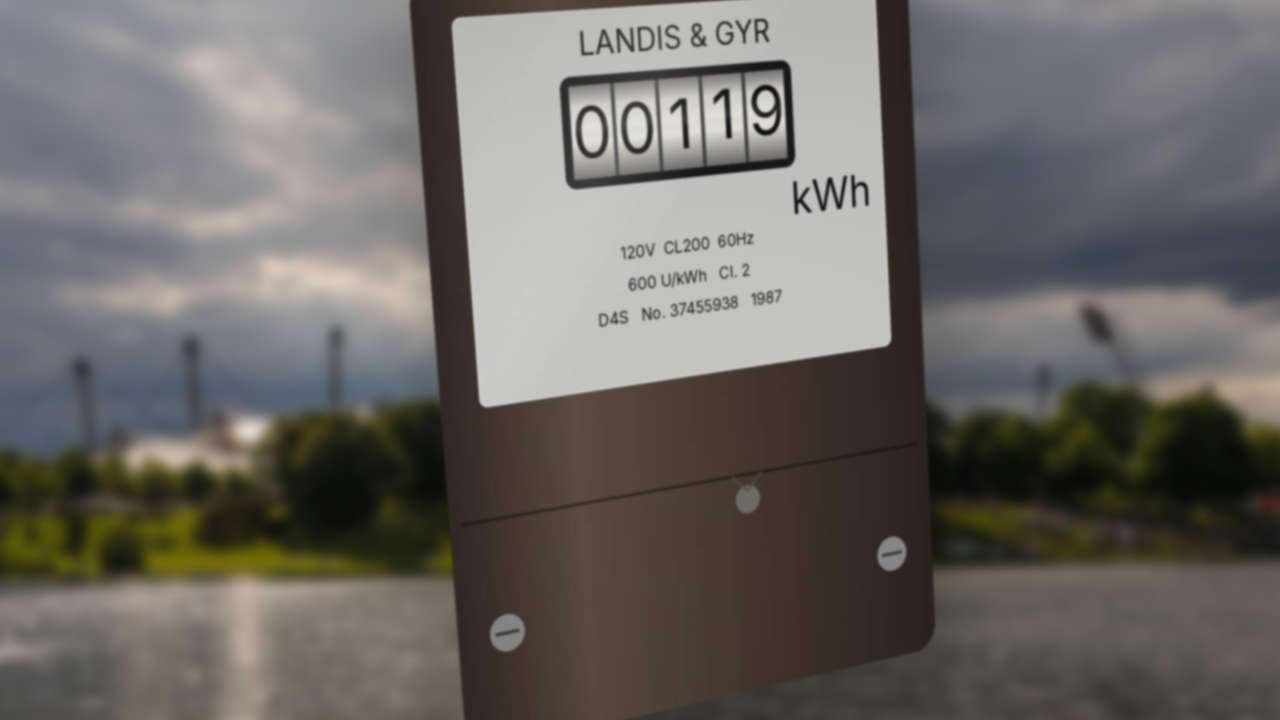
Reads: 119kWh
